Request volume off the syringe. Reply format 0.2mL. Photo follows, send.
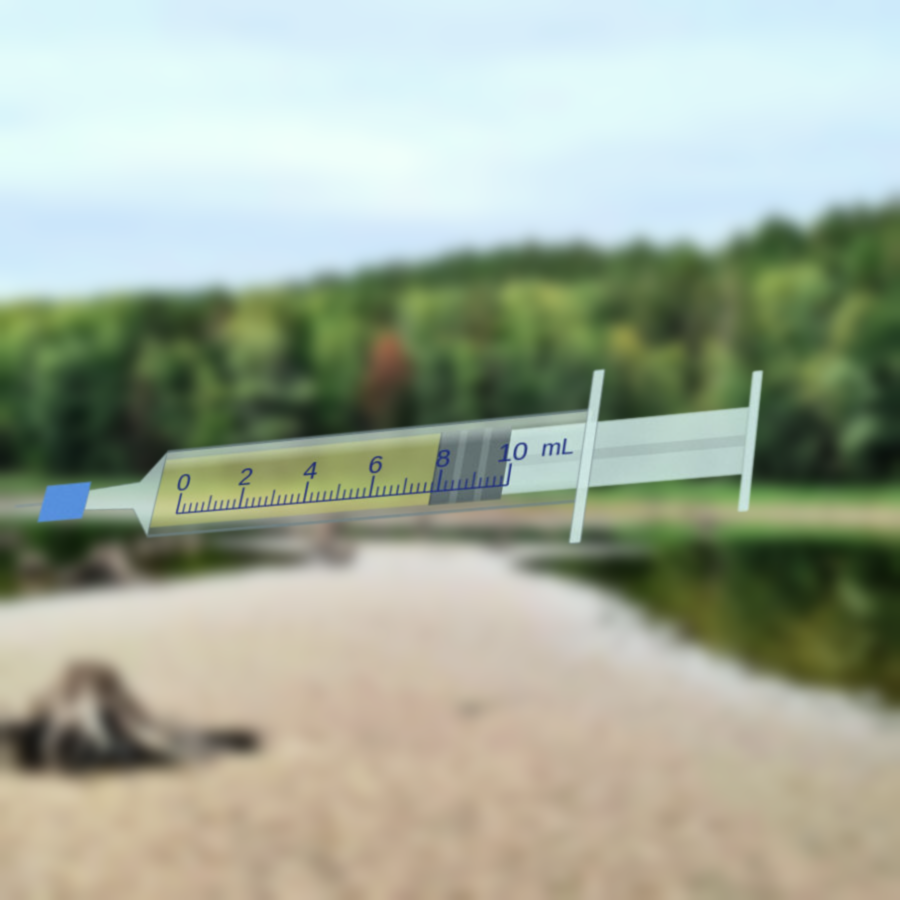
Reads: 7.8mL
